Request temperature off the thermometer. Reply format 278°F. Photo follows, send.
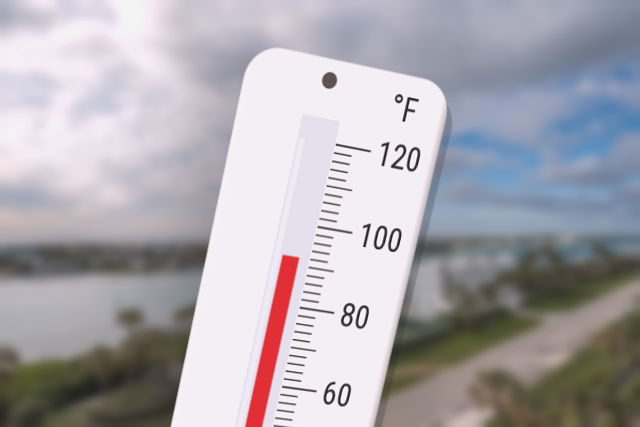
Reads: 92°F
